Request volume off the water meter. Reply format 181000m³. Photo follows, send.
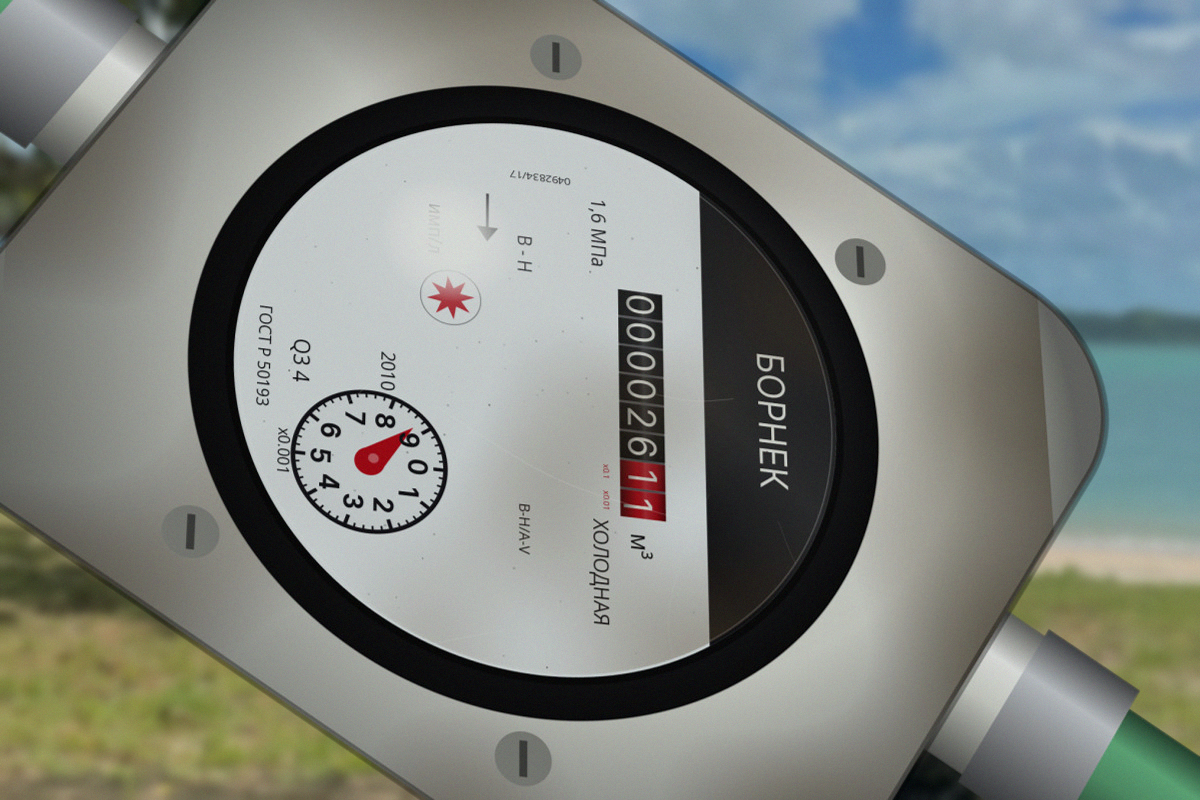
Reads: 26.108m³
